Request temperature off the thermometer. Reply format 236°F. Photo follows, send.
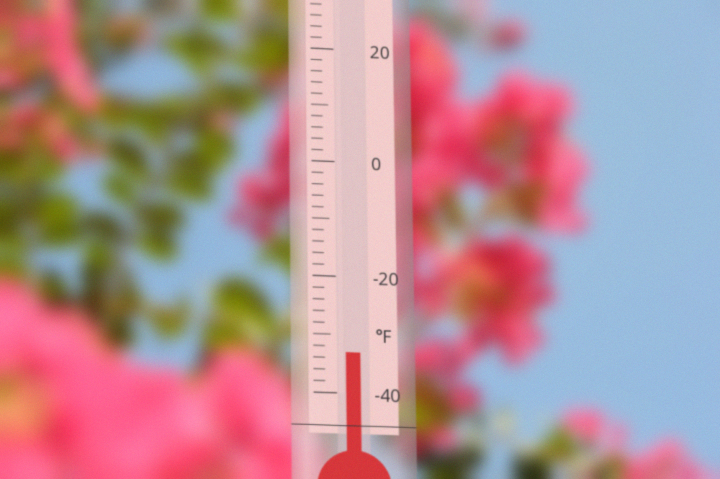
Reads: -33°F
